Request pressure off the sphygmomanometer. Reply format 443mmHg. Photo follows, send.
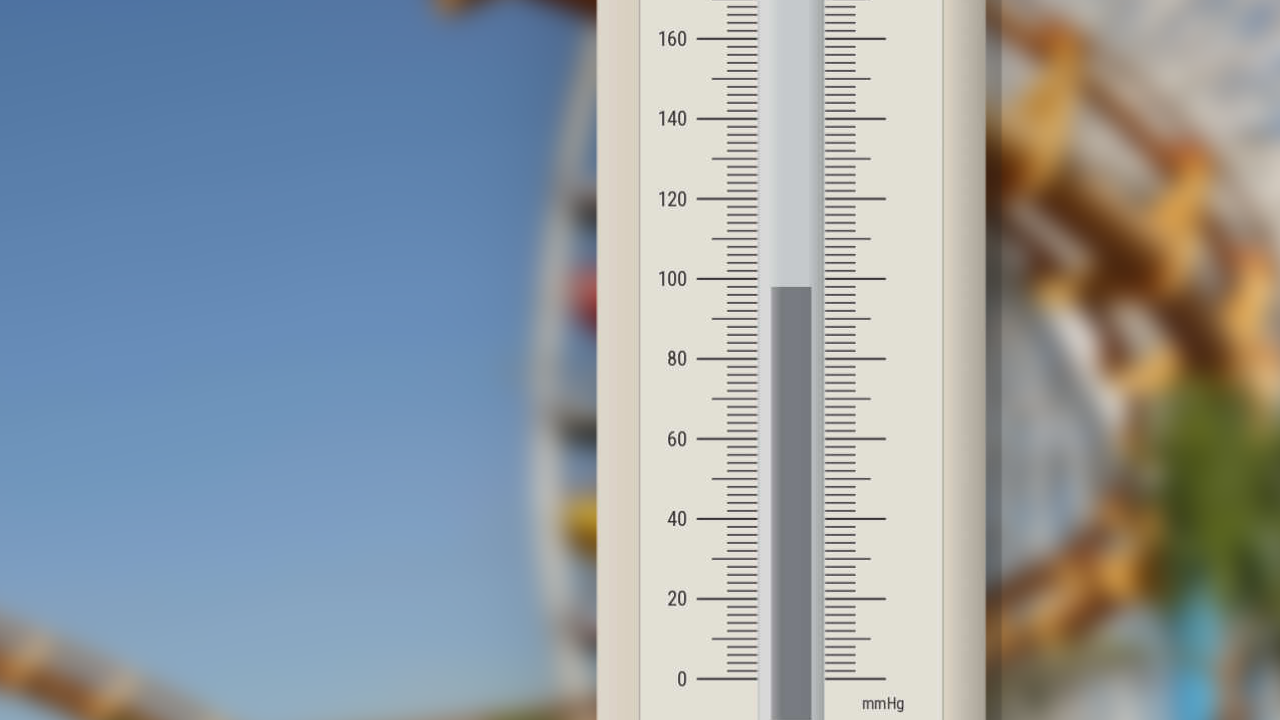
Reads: 98mmHg
